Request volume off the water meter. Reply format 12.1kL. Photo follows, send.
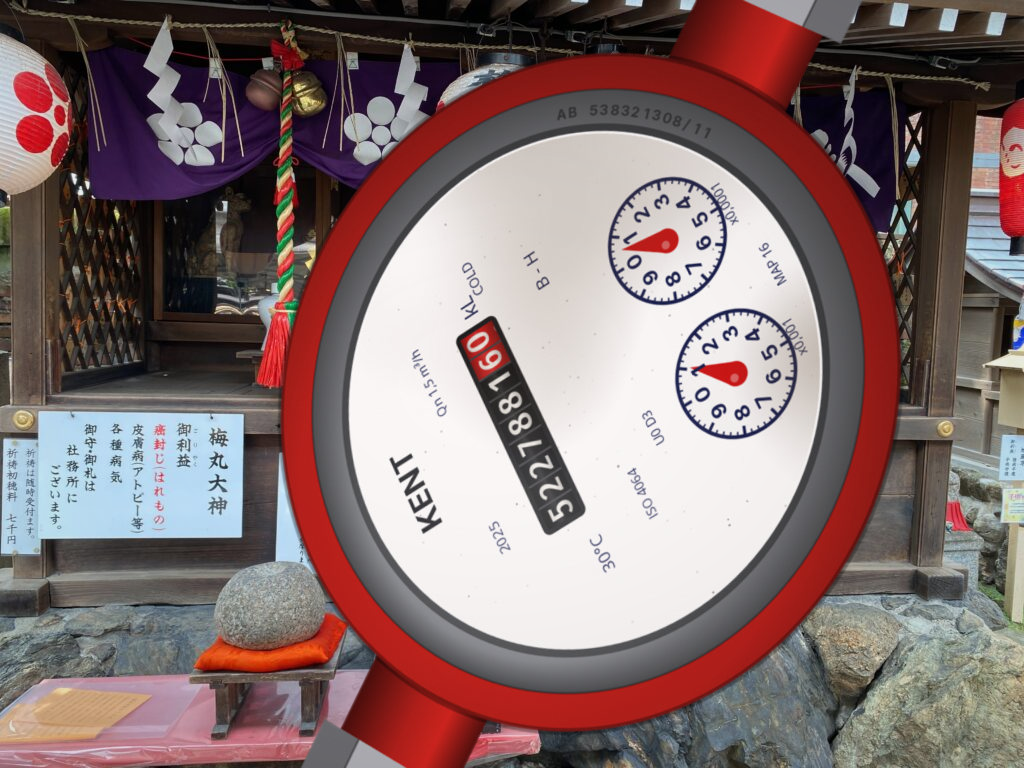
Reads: 5227881.6010kL
